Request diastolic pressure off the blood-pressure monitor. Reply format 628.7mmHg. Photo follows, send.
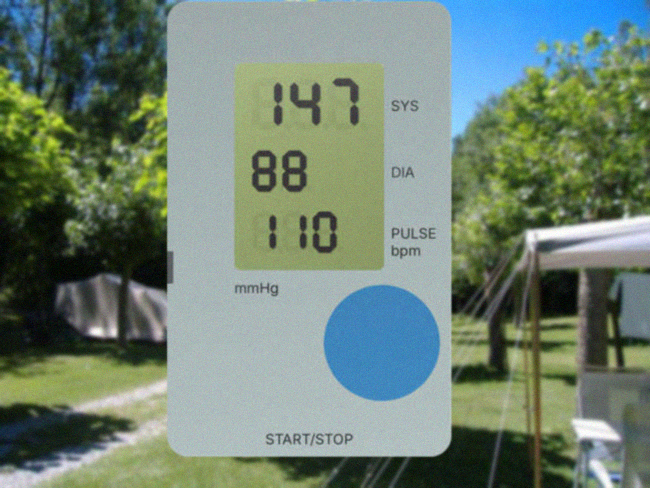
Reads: 88mmHg
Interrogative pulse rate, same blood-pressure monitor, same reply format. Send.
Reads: 110bpm
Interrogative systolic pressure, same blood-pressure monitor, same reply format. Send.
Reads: 147mmHg
